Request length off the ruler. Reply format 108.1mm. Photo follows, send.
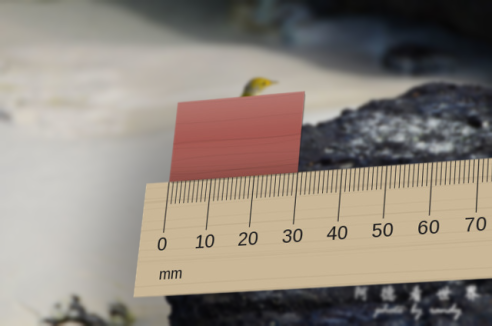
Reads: 30mm
